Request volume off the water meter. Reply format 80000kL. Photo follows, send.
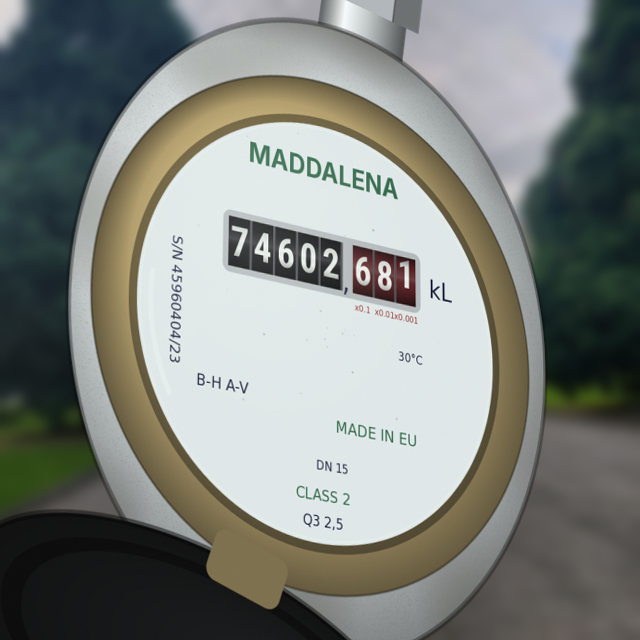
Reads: 74602.681kL
